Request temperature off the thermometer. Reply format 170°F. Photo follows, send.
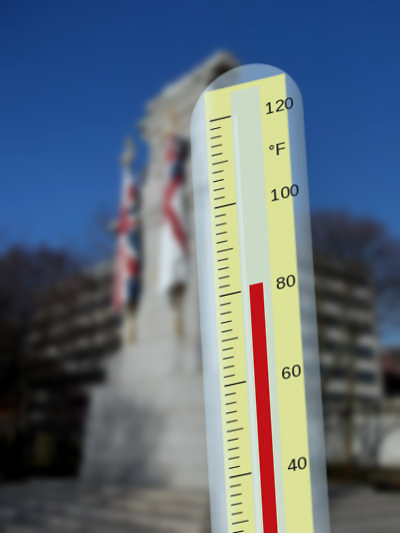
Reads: 81°F
